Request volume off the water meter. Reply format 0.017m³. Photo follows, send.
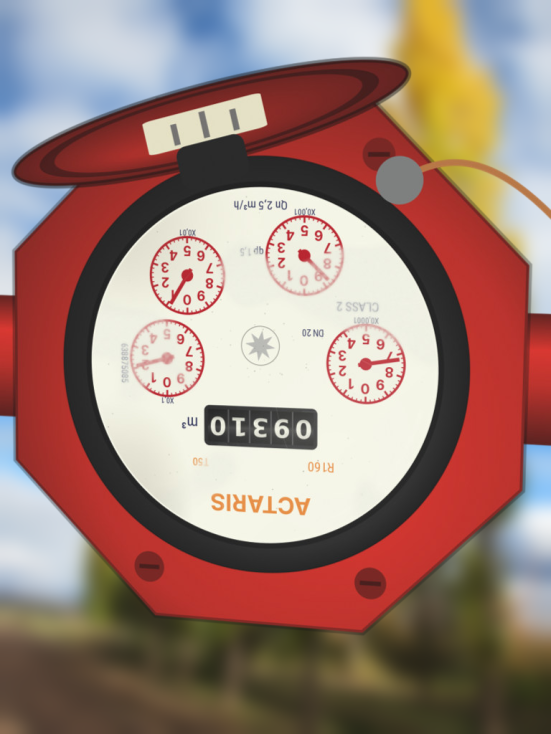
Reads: 9310.2087m³
